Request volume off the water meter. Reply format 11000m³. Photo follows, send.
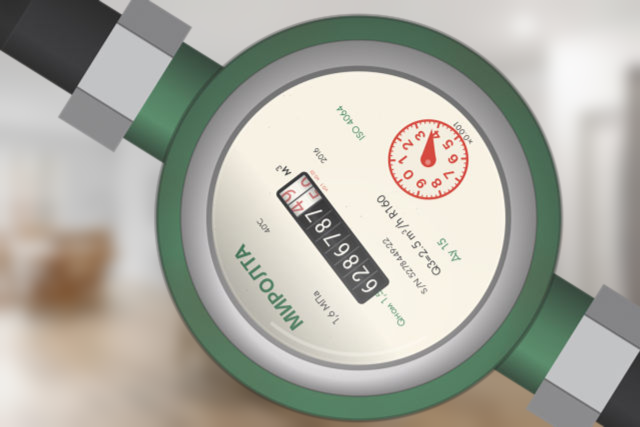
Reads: 6286787.493m³
